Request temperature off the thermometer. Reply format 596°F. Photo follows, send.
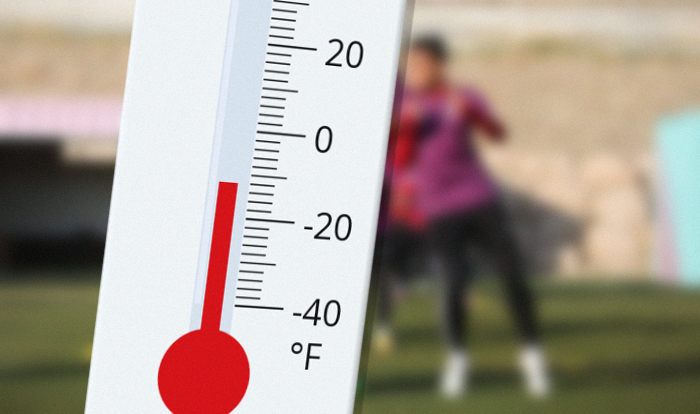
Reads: -12°F
